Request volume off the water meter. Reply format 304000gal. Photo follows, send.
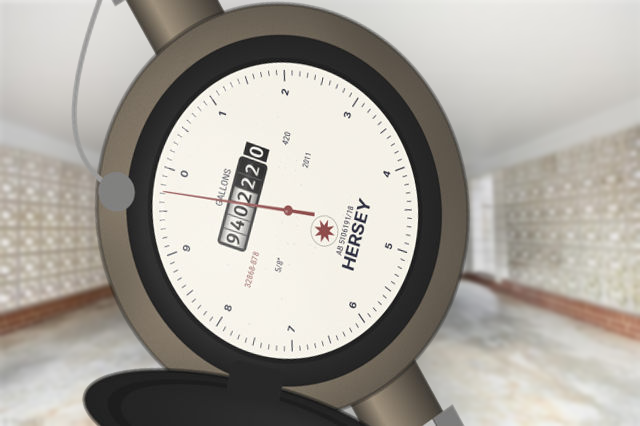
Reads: 9402219.7gal
